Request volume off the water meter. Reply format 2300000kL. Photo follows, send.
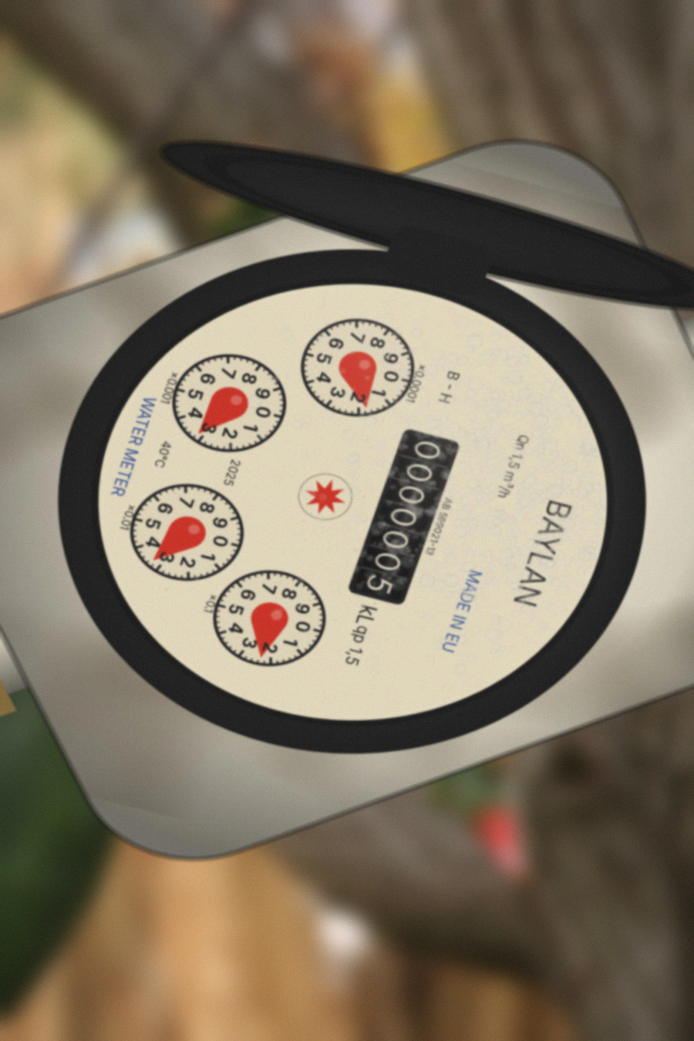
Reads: 5.2331kL
